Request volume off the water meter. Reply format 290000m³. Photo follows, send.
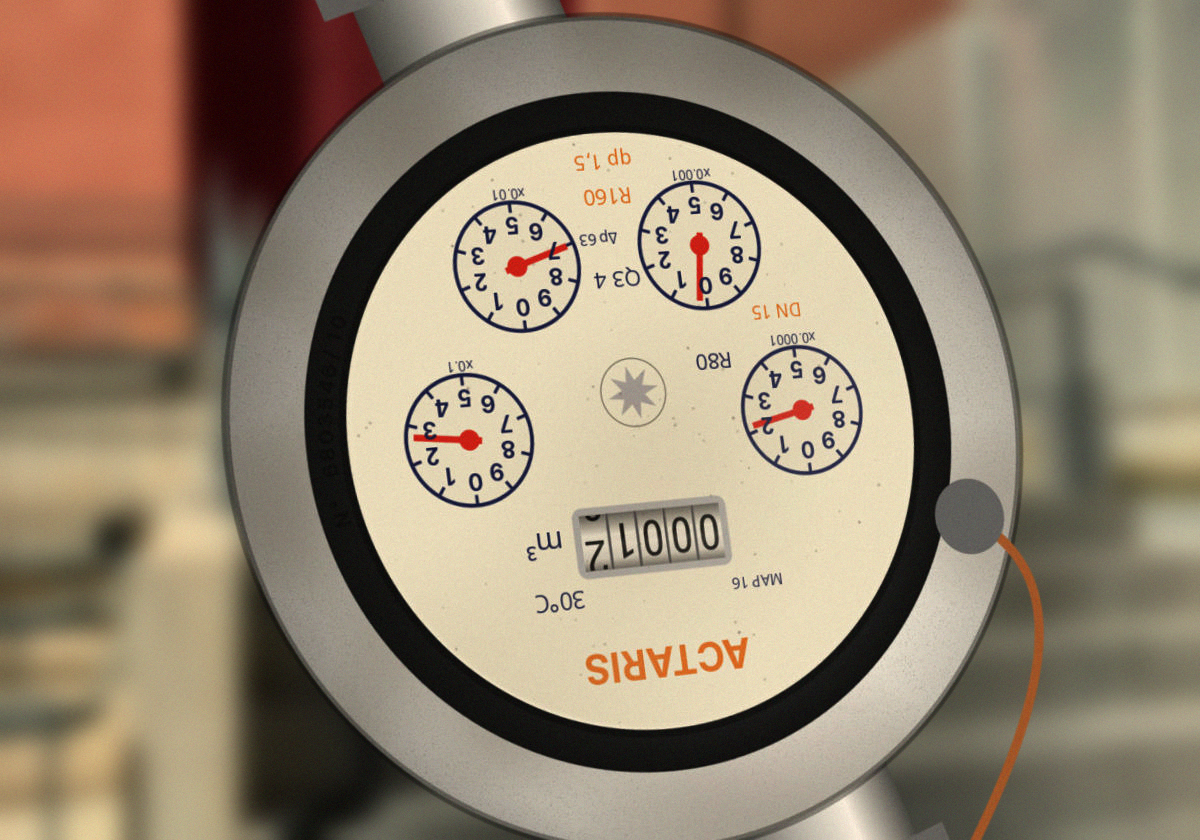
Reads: 12.2702m³
